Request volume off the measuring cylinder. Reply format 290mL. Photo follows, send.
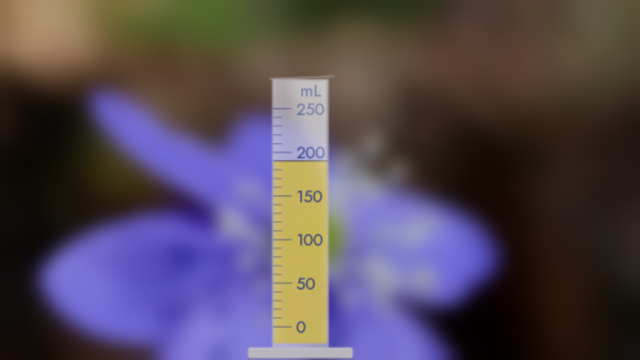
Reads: 190mL
